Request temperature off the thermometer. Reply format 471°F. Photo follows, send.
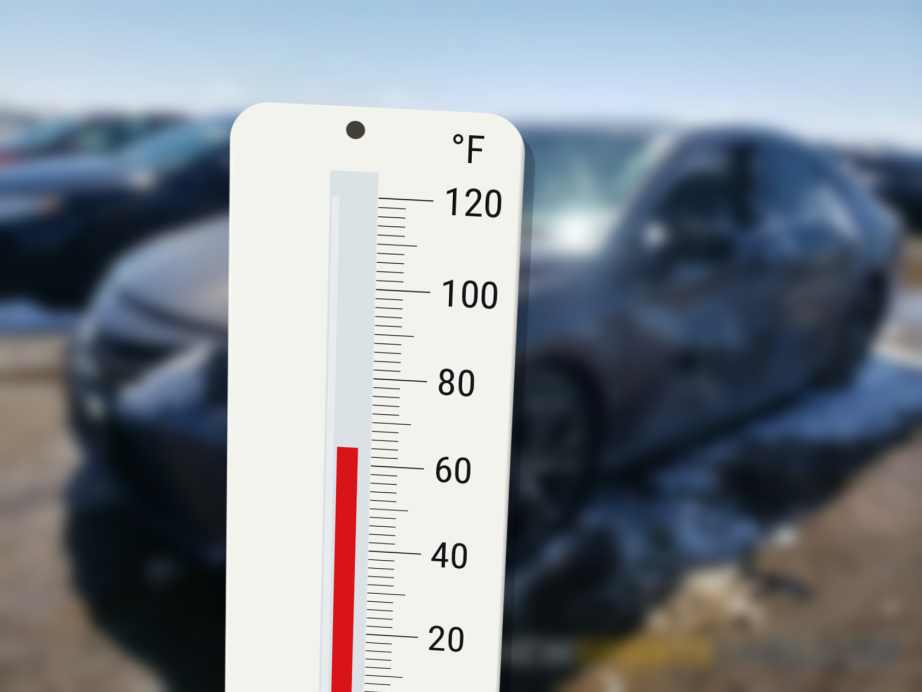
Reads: 64°F
